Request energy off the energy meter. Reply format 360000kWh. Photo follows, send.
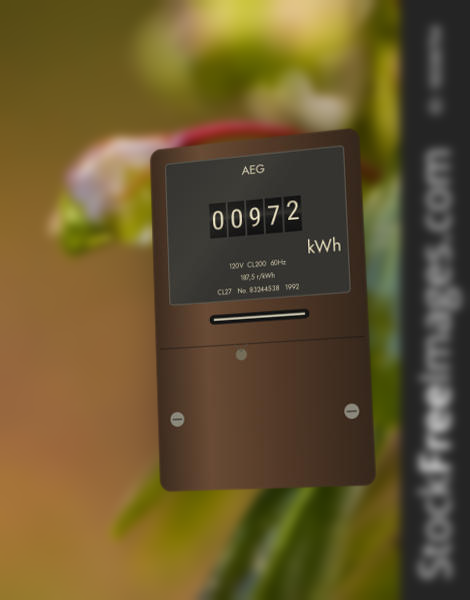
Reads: 972kWh
